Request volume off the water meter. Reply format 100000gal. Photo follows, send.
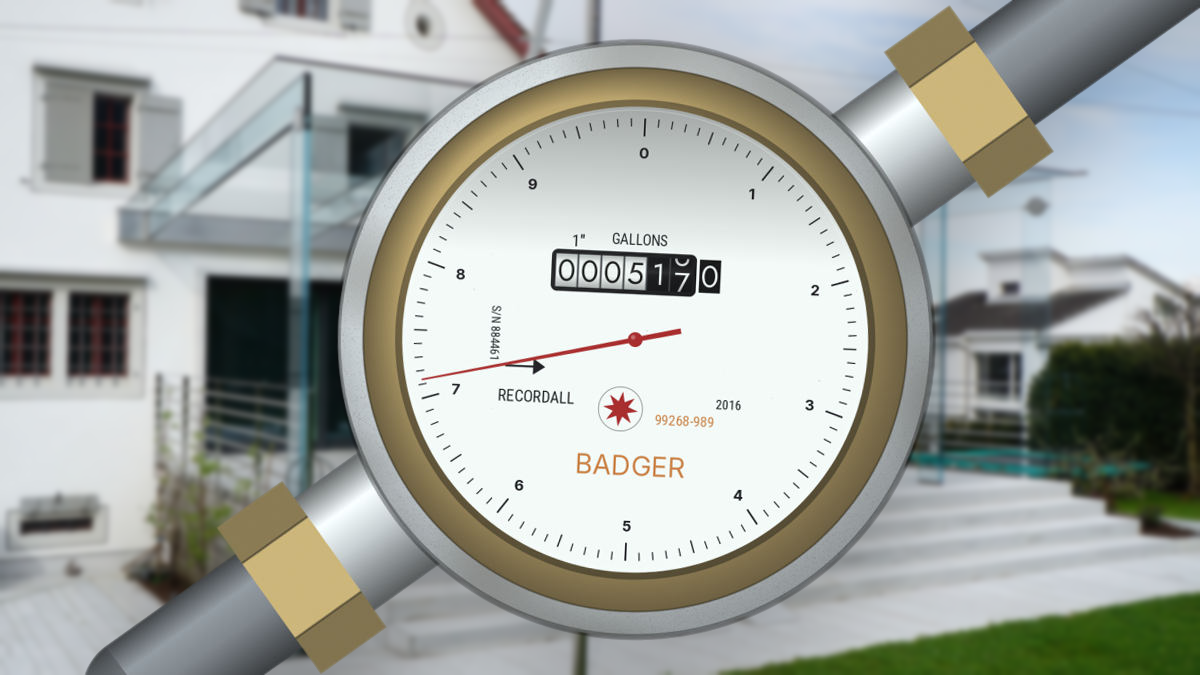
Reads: 5167.1gal
